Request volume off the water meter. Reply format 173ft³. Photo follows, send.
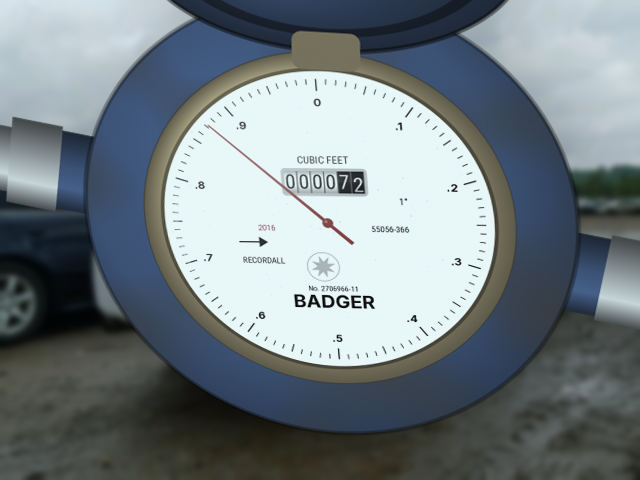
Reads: 71.87ft³
